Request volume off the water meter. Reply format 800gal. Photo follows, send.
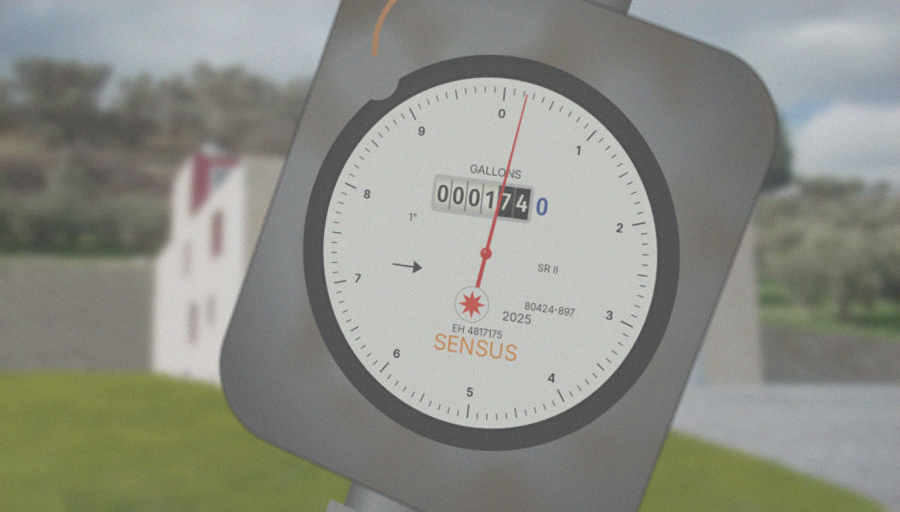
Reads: 1740.2gal
